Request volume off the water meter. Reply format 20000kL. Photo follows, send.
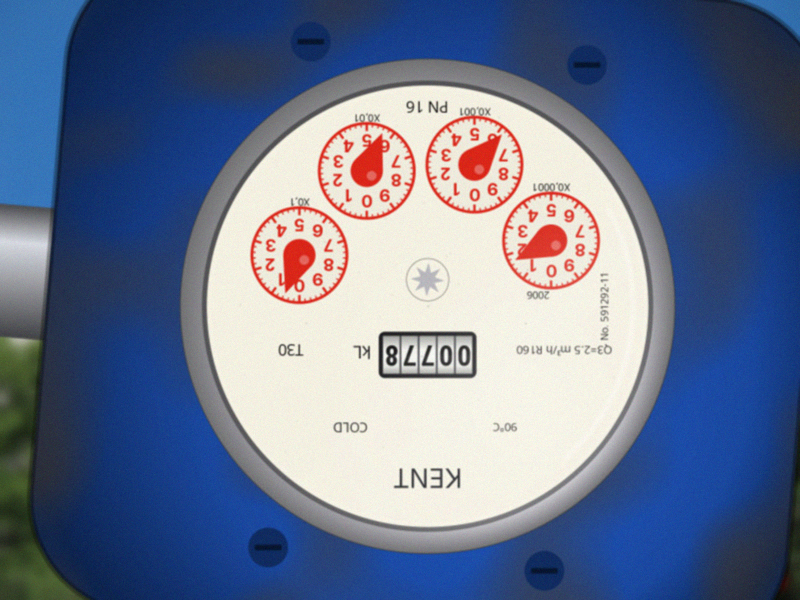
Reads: 778.0561kL
